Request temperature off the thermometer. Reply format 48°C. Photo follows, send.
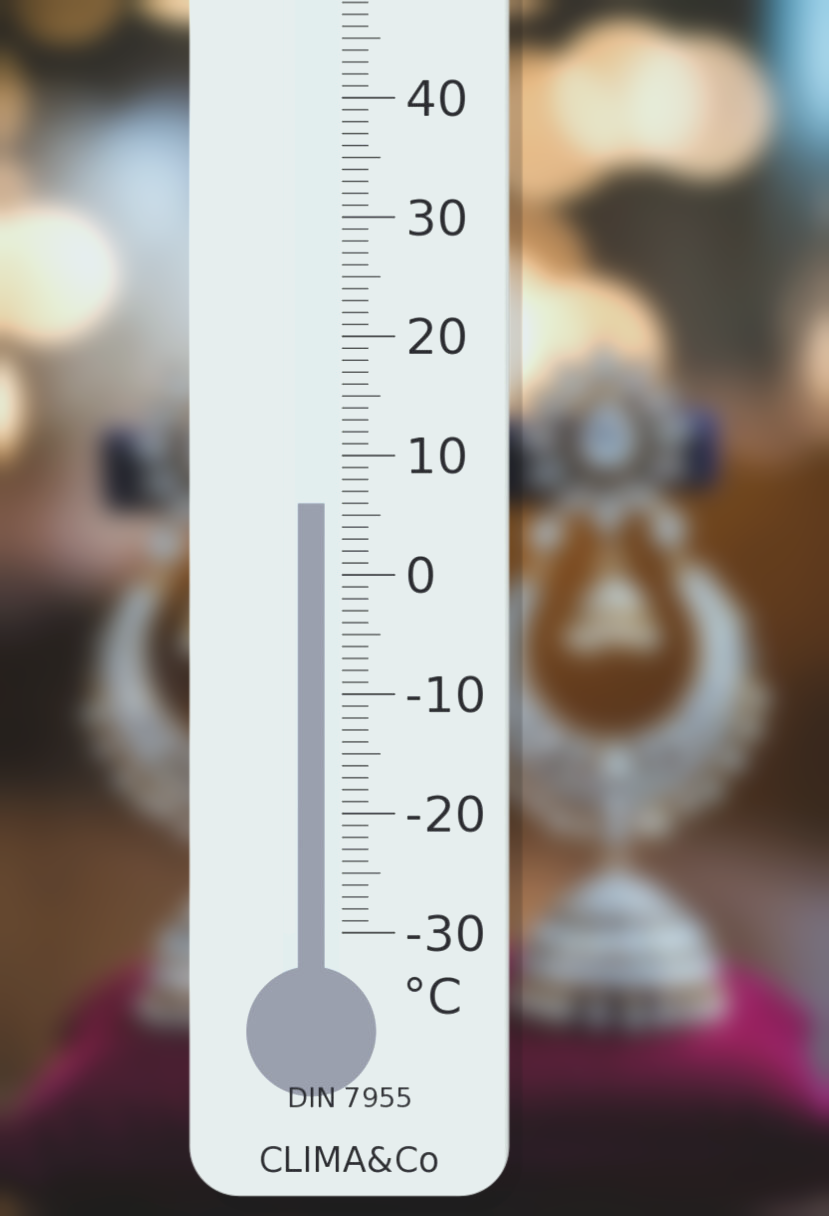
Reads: 6°C
